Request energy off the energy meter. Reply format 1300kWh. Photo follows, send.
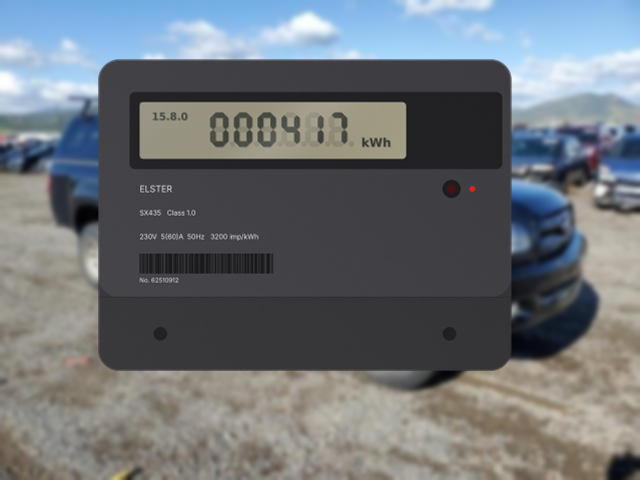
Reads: 417kWh
